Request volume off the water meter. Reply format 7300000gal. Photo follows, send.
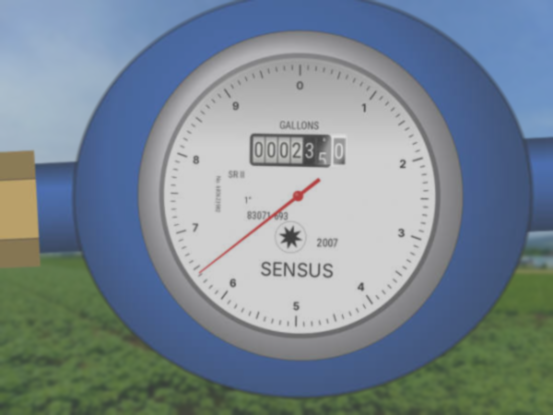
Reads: 2346.4gal
